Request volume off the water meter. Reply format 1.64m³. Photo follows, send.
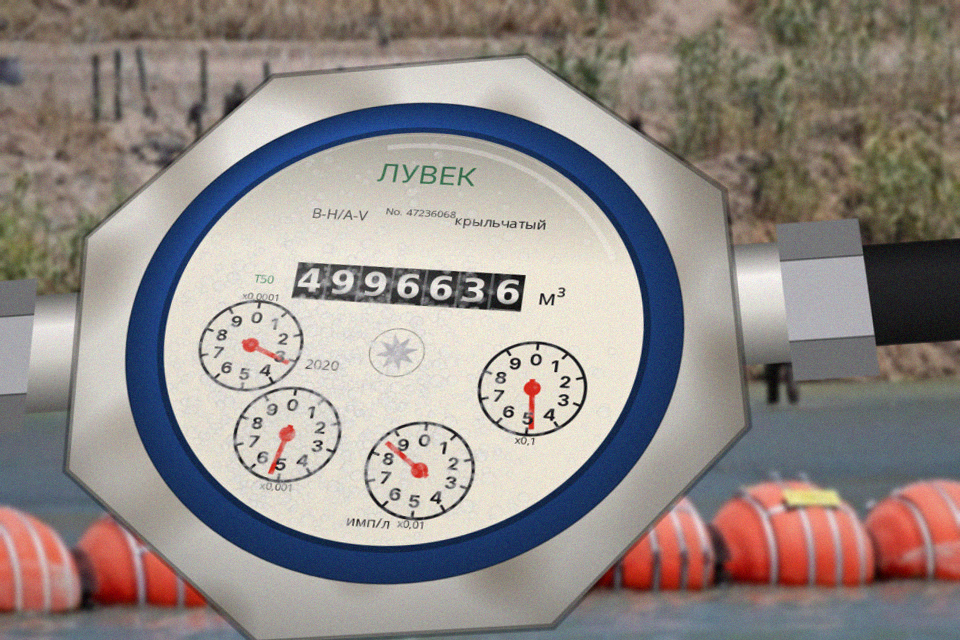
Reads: 4996636.4853m³
